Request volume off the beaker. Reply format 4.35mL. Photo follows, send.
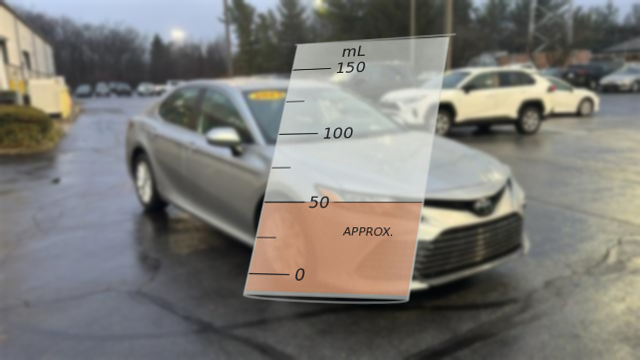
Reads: 50mL
